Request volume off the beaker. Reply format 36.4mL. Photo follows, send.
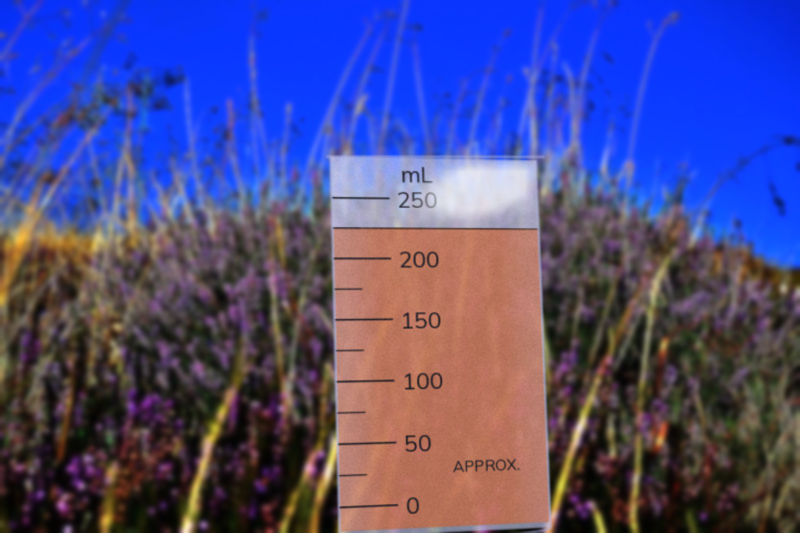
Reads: 225mL
